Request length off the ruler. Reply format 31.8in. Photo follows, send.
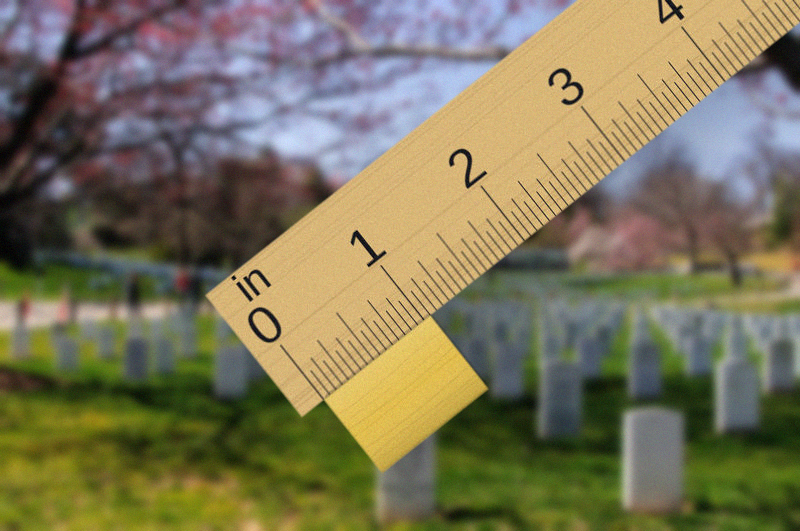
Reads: 1.0625in
